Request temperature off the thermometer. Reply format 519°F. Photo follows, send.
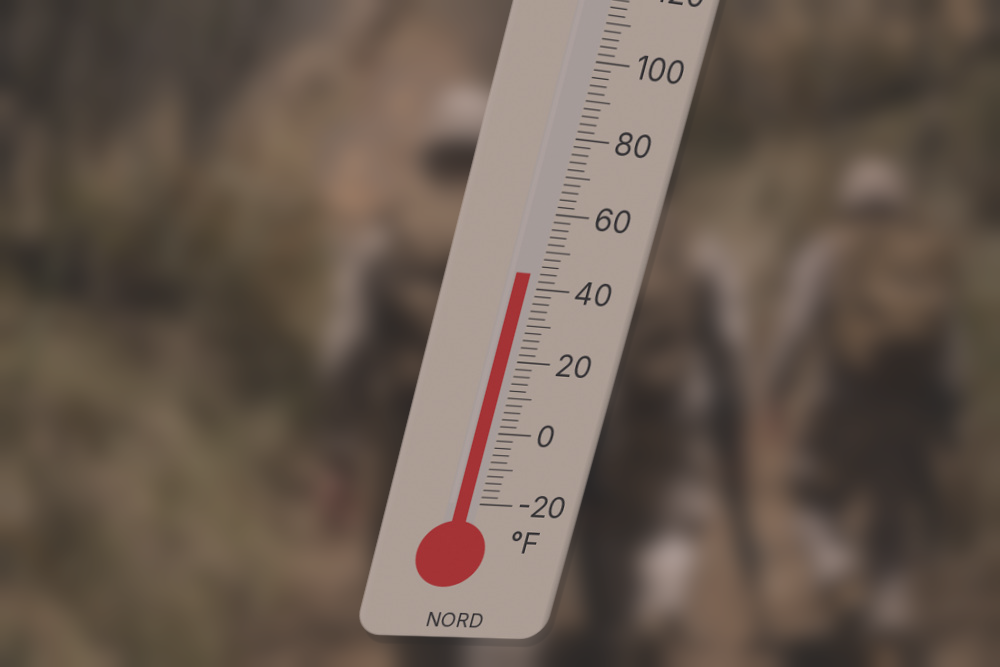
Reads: 44°F
